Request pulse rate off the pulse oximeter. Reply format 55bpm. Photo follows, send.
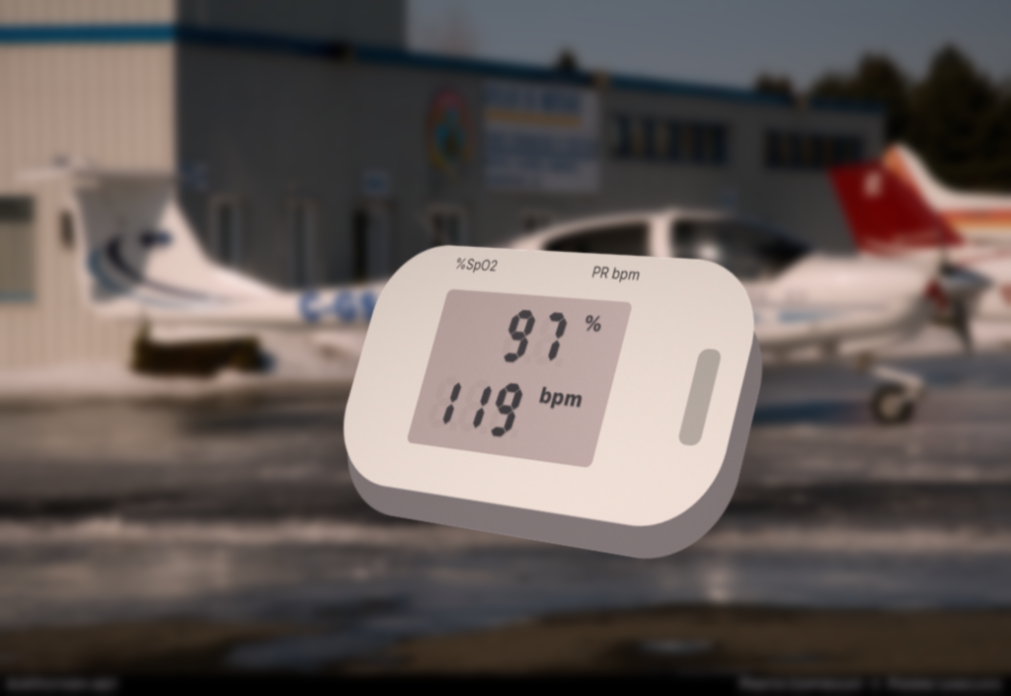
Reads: 119bpm
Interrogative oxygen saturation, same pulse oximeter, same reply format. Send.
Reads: 97%
